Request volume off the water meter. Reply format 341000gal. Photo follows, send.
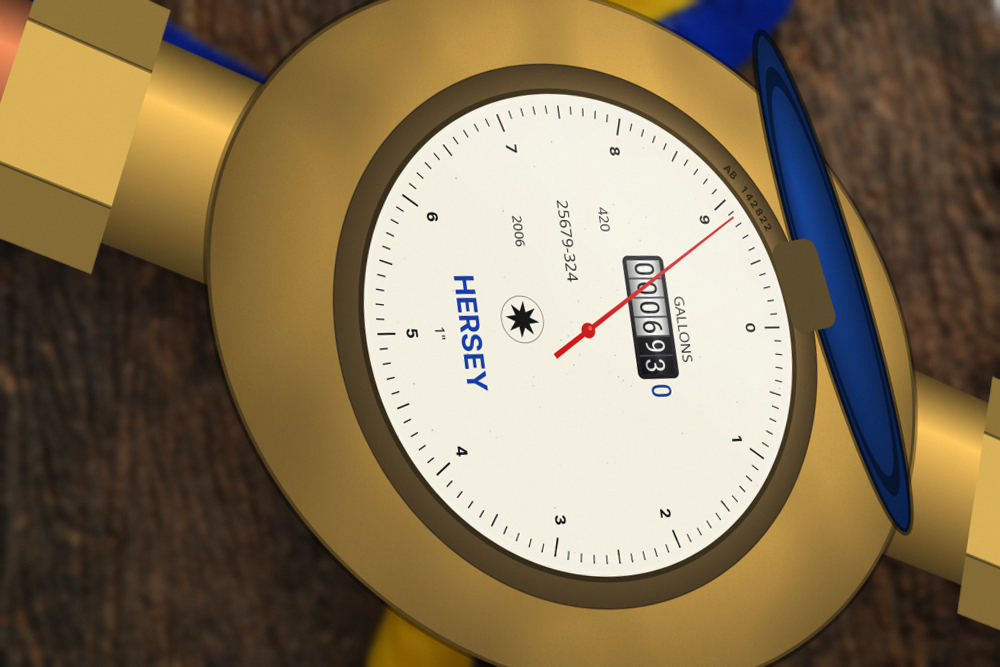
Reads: 6929.1gal
